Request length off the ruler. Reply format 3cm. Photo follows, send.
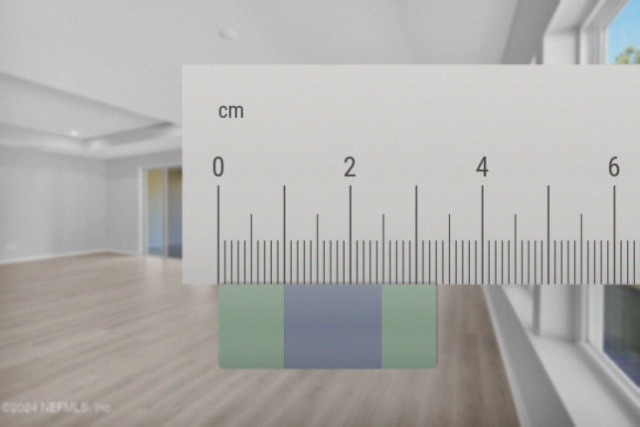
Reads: 3.3cm
